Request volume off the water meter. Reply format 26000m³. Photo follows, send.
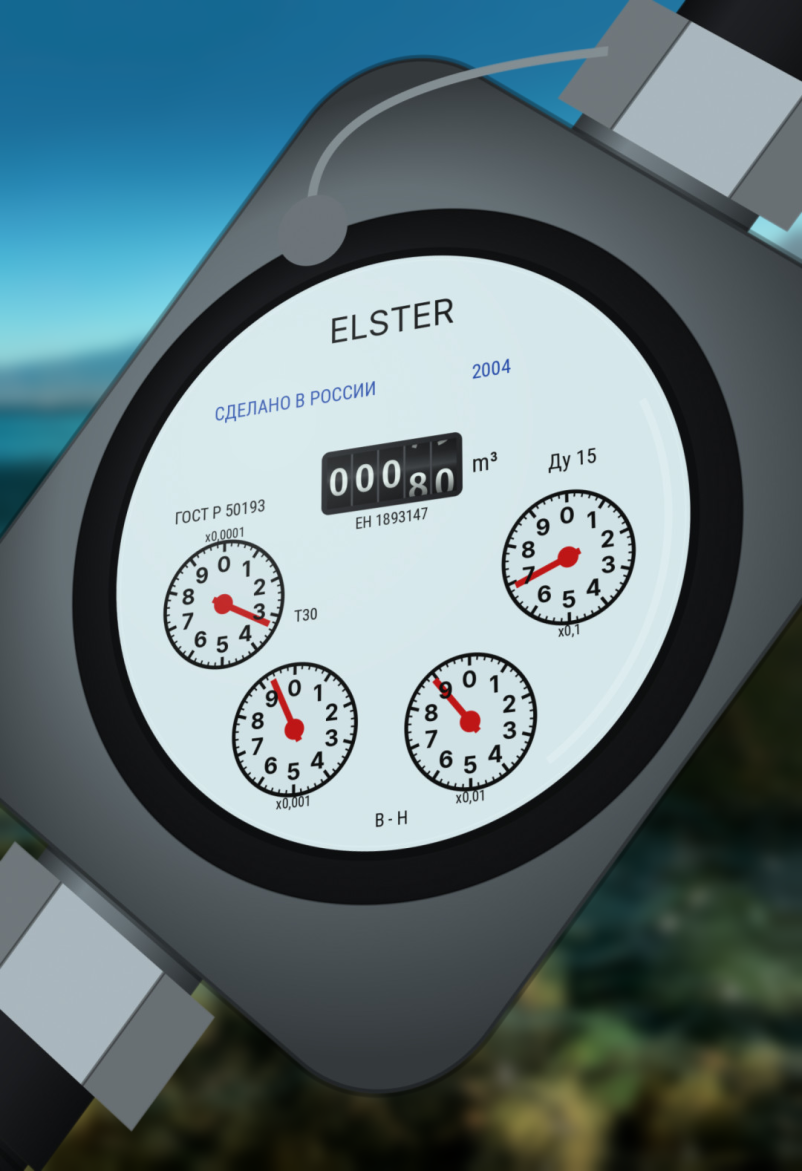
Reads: 79.6893m³
